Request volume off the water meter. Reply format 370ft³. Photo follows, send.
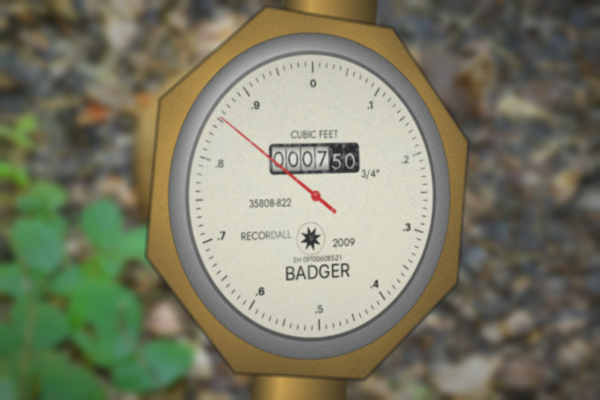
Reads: 749.85ft³
